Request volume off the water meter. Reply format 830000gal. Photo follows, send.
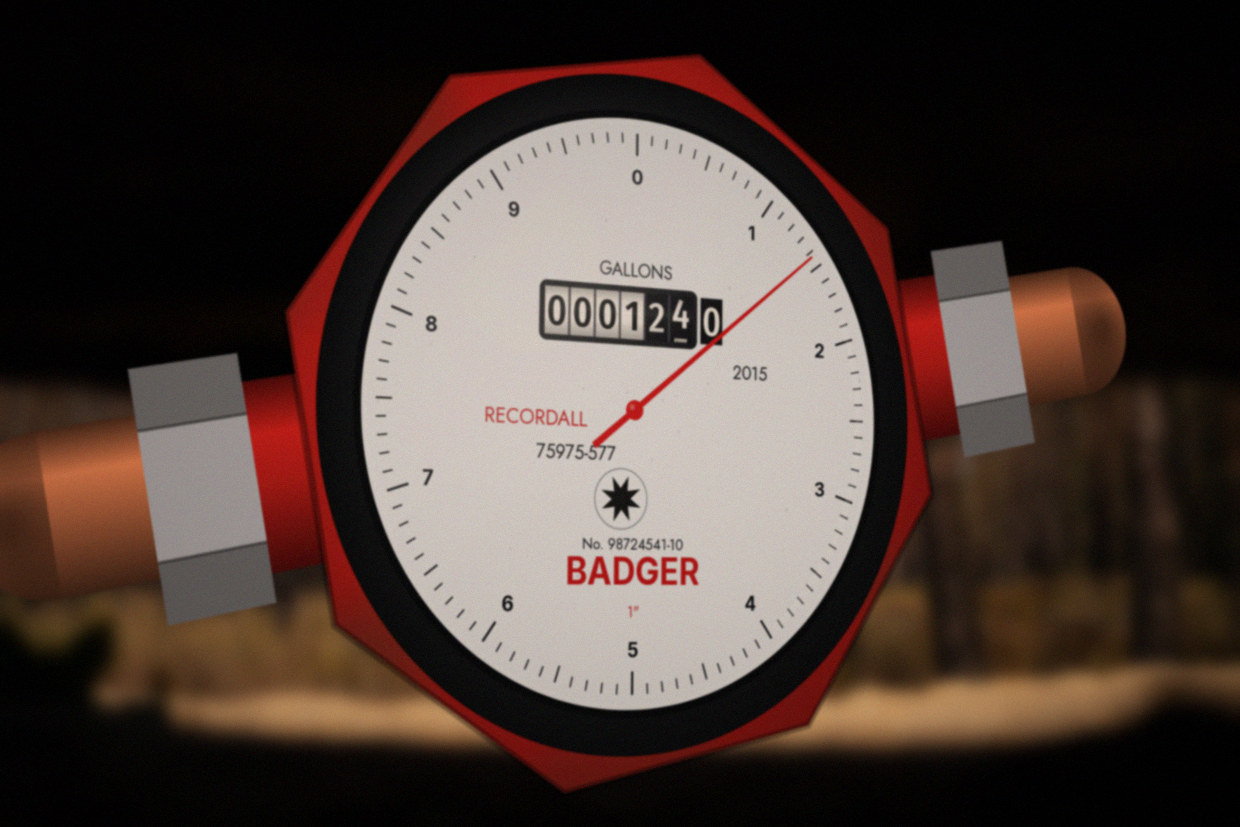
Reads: 1241.4gal
